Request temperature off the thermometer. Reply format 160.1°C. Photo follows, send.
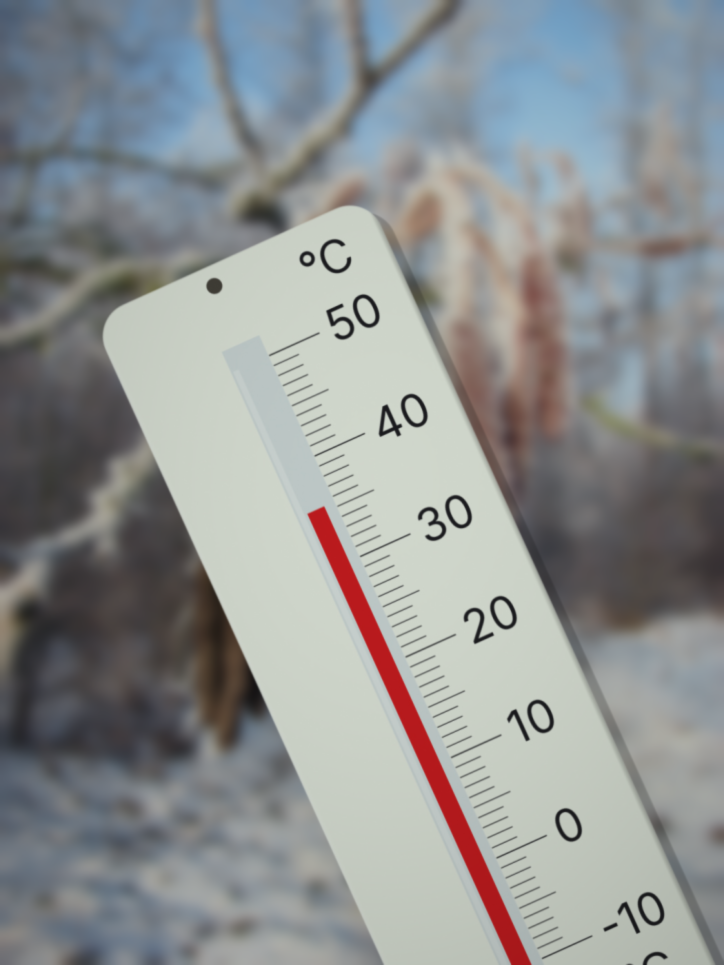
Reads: 35.5°C
